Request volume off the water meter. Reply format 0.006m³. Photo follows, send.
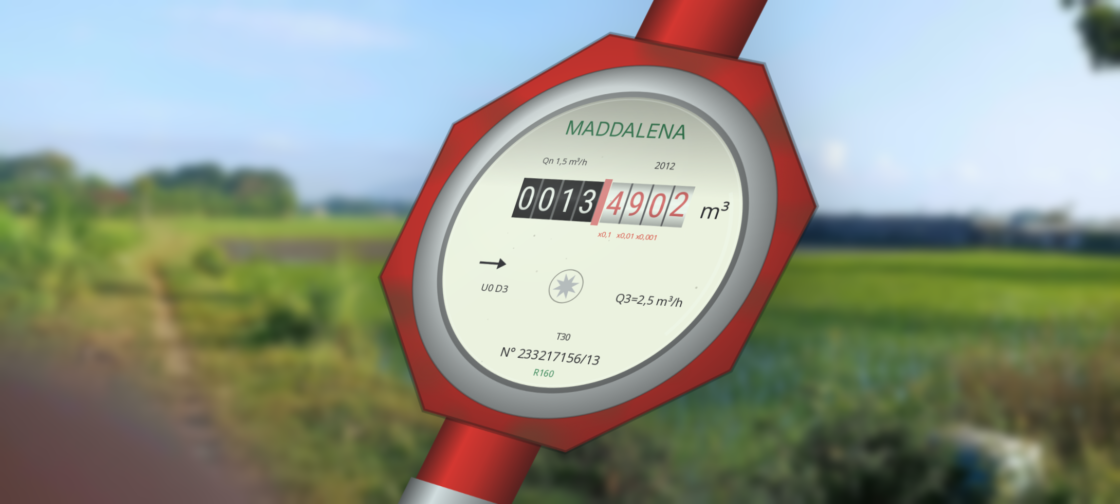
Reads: 13.4902m³
